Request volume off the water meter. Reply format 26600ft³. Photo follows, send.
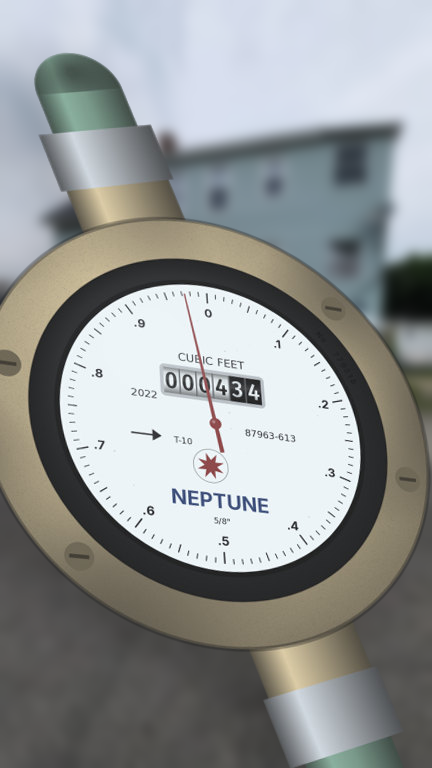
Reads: 433.97ft³
